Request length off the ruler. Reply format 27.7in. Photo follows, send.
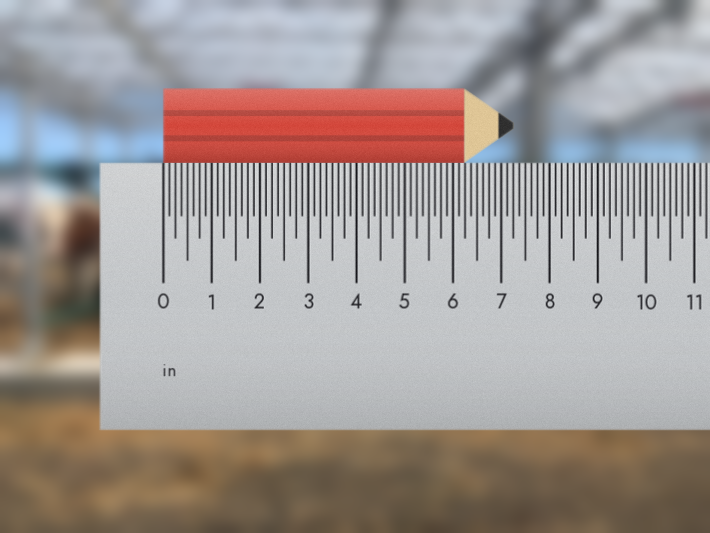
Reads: 7.25in
